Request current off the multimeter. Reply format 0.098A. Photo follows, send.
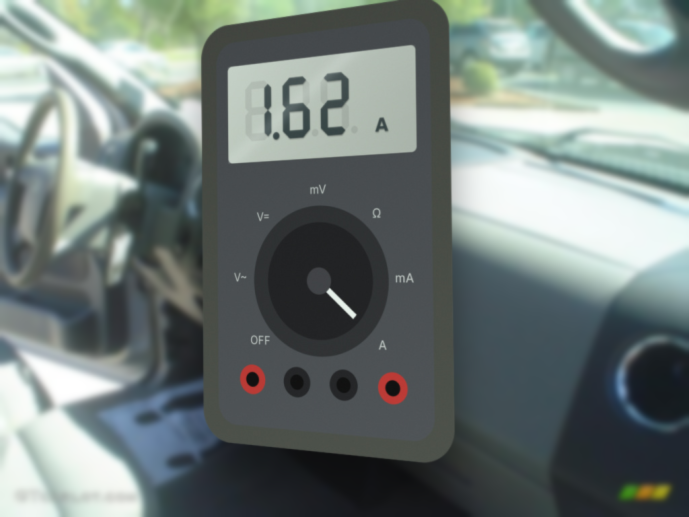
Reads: 1.62A
